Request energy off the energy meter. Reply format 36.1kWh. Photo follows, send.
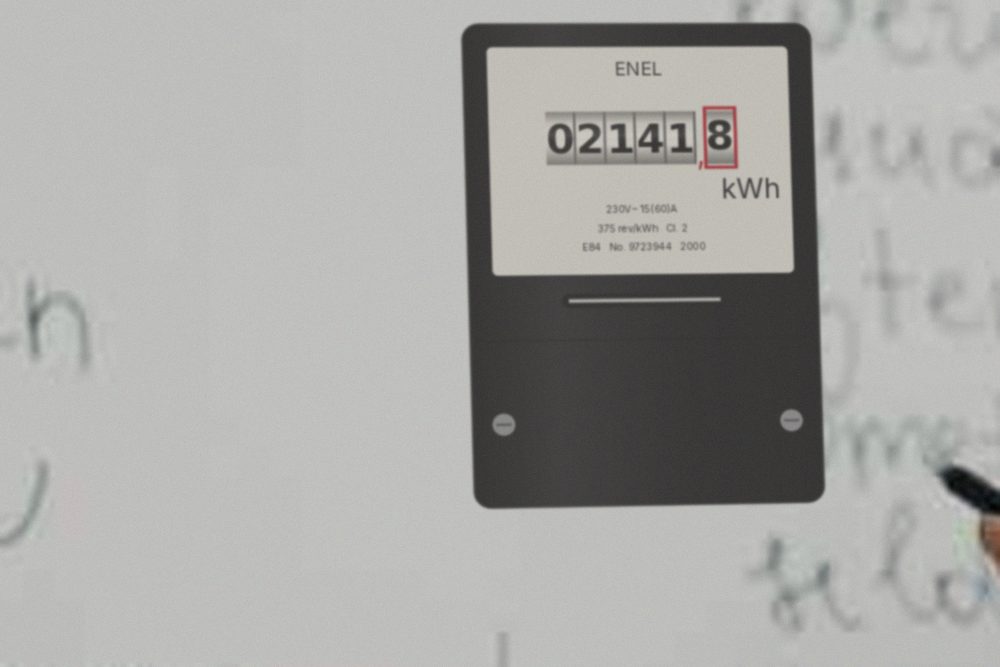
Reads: 2141.8kWh
